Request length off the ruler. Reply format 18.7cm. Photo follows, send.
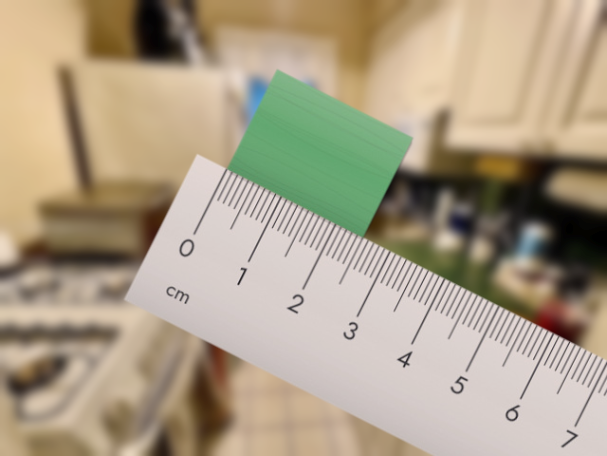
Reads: 2.5cm
